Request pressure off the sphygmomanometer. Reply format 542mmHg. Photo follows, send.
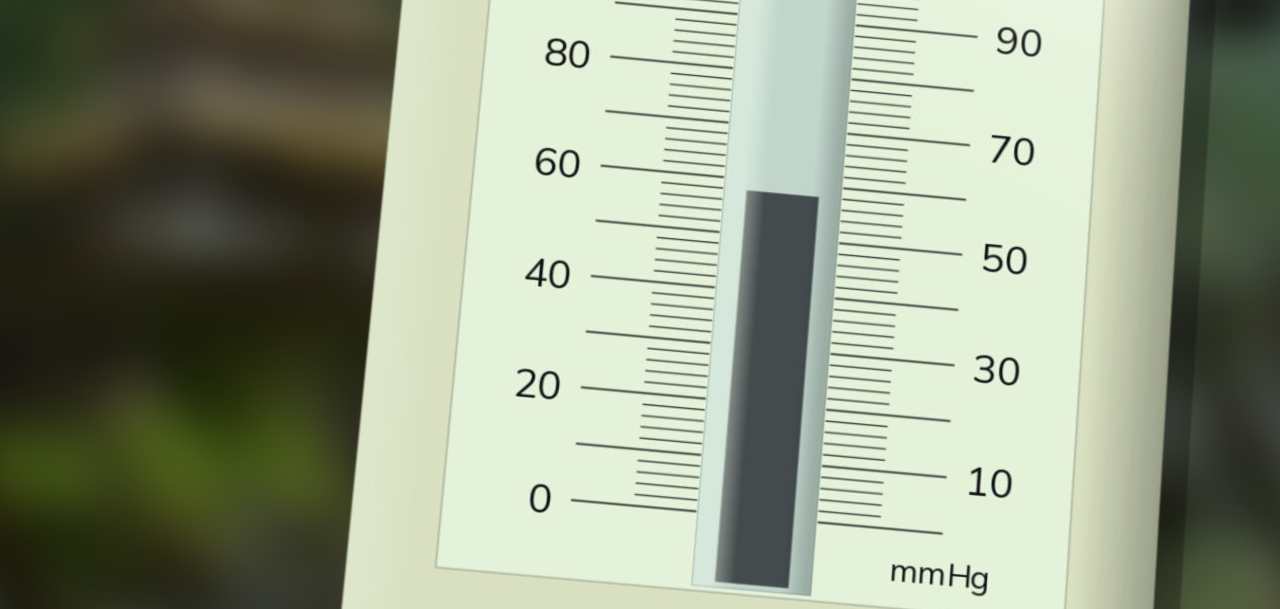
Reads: 58mmHg
